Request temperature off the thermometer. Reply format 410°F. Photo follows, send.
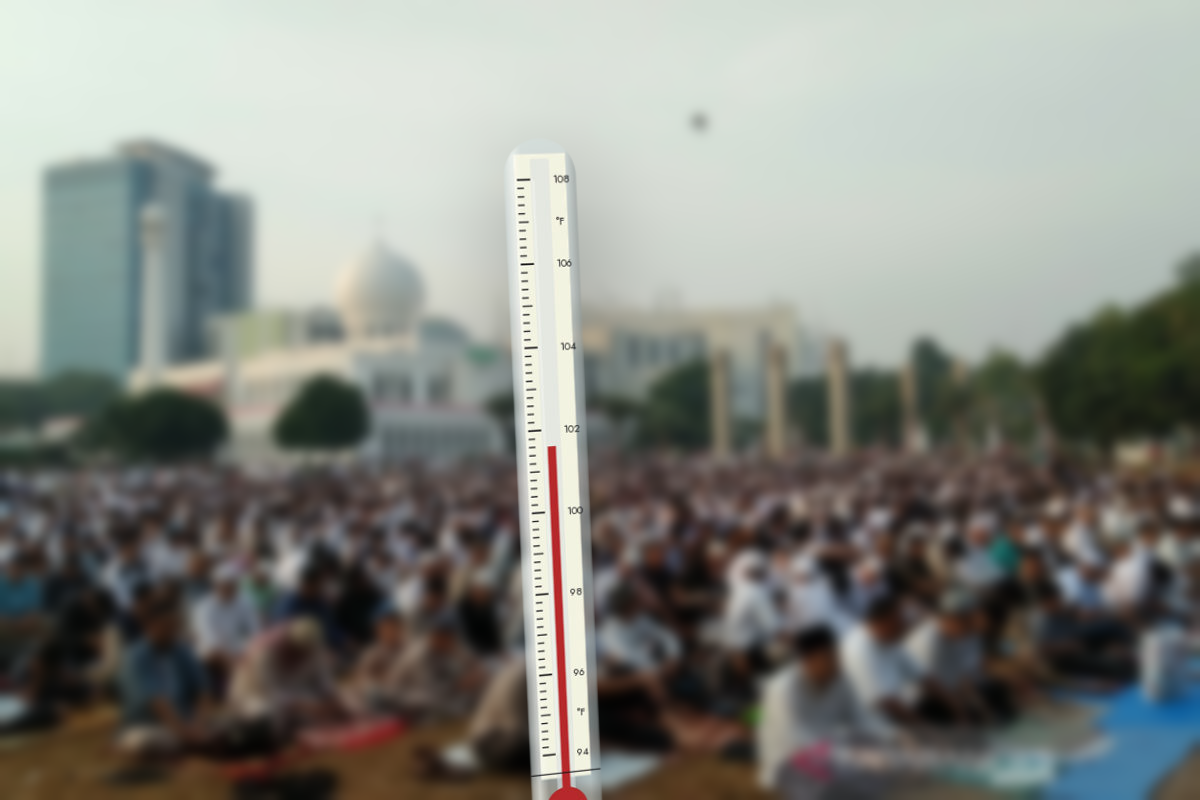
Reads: 101.6°F
